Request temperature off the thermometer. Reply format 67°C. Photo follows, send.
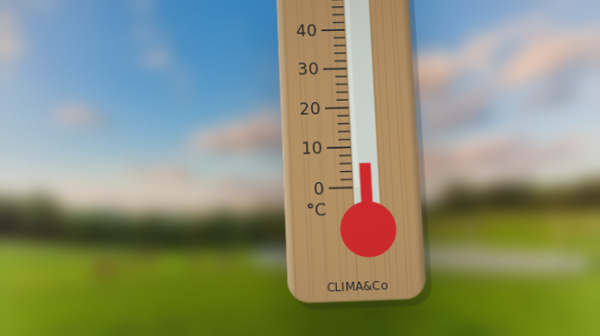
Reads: 6°C
